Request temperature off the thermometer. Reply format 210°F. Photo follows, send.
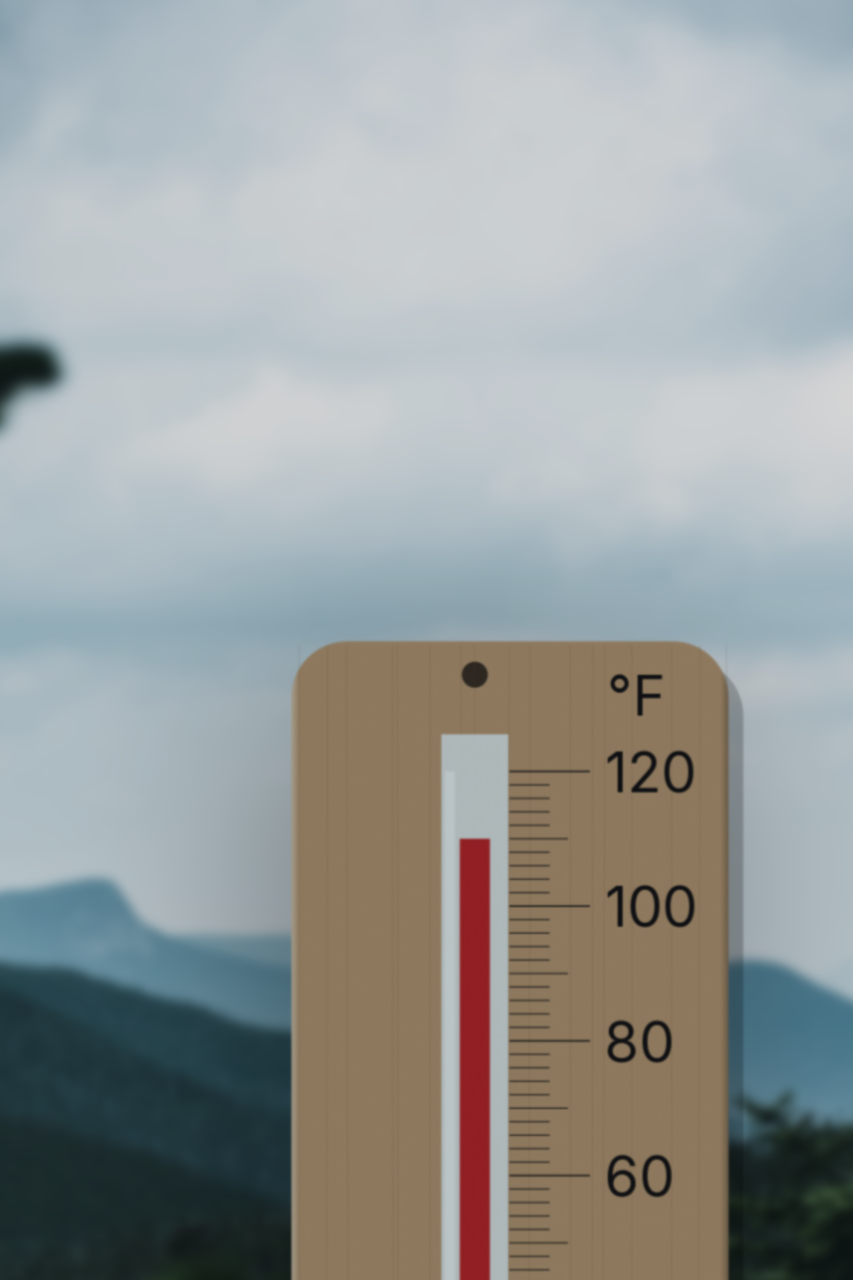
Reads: 110°F
